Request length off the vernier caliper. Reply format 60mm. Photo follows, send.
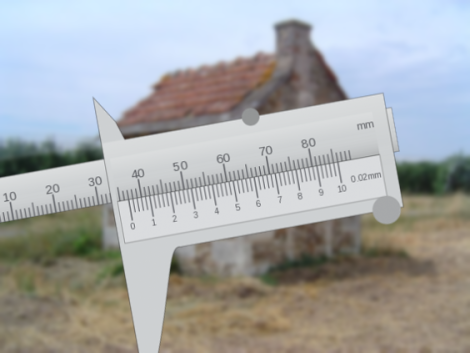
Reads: 37.0mm
